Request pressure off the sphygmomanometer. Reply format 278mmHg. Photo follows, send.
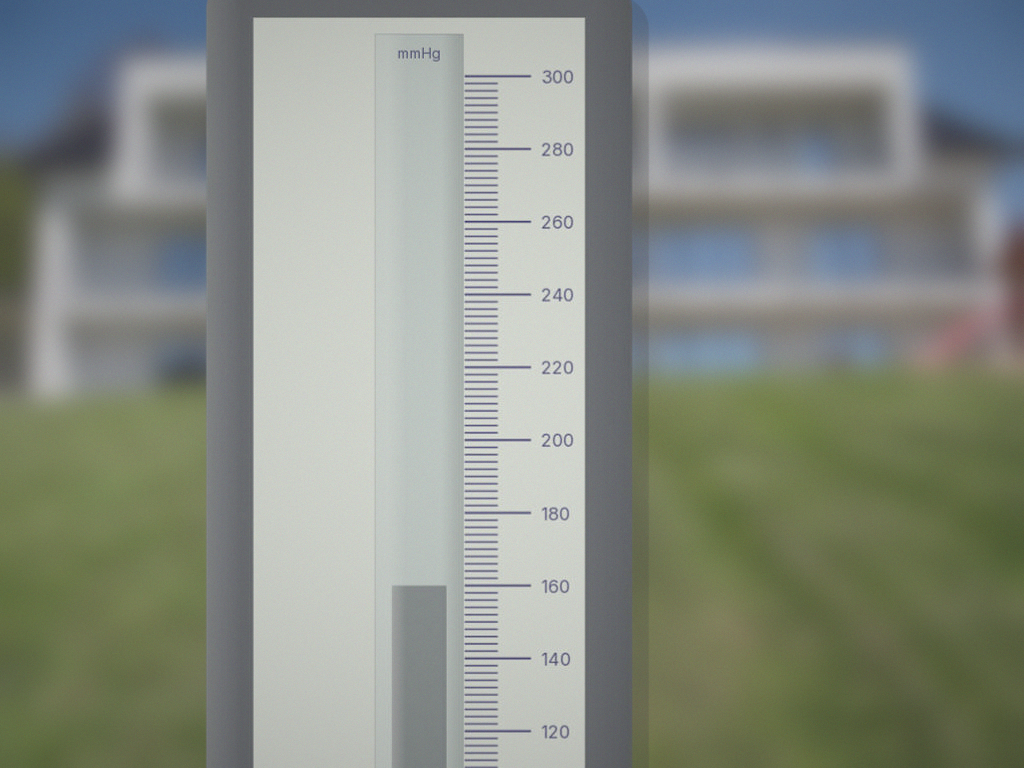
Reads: 160mmHg
